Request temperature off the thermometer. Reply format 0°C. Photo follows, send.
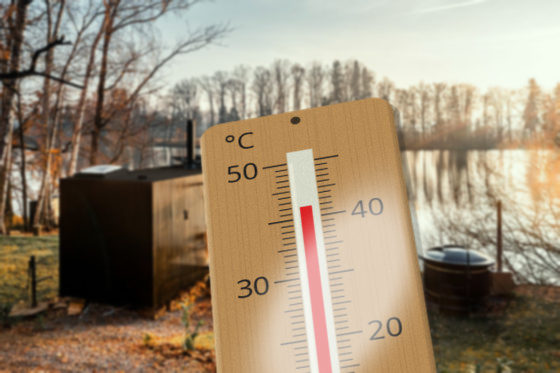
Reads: 42°C
